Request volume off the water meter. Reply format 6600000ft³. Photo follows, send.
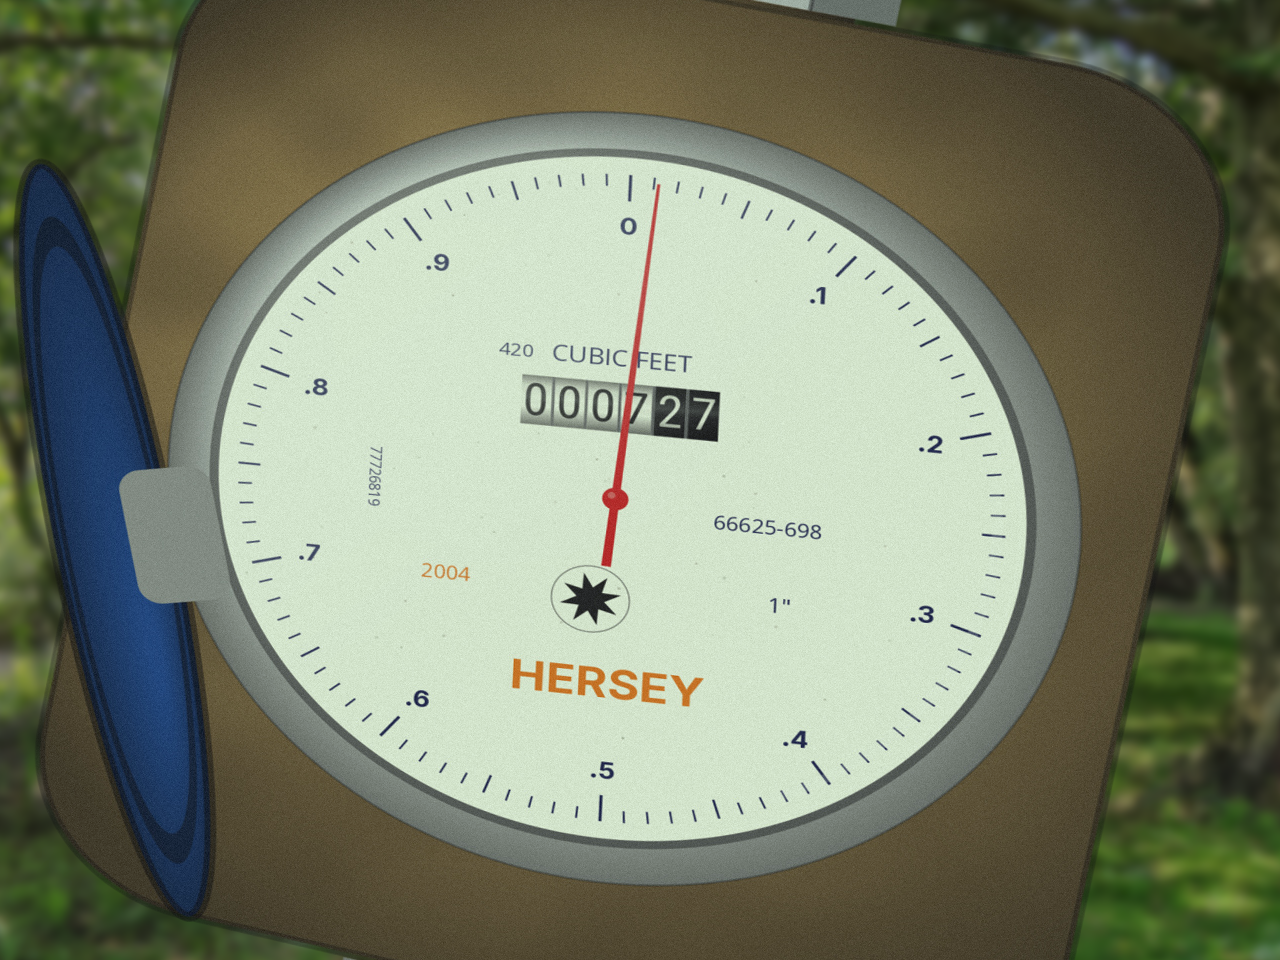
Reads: 727.01ft³
